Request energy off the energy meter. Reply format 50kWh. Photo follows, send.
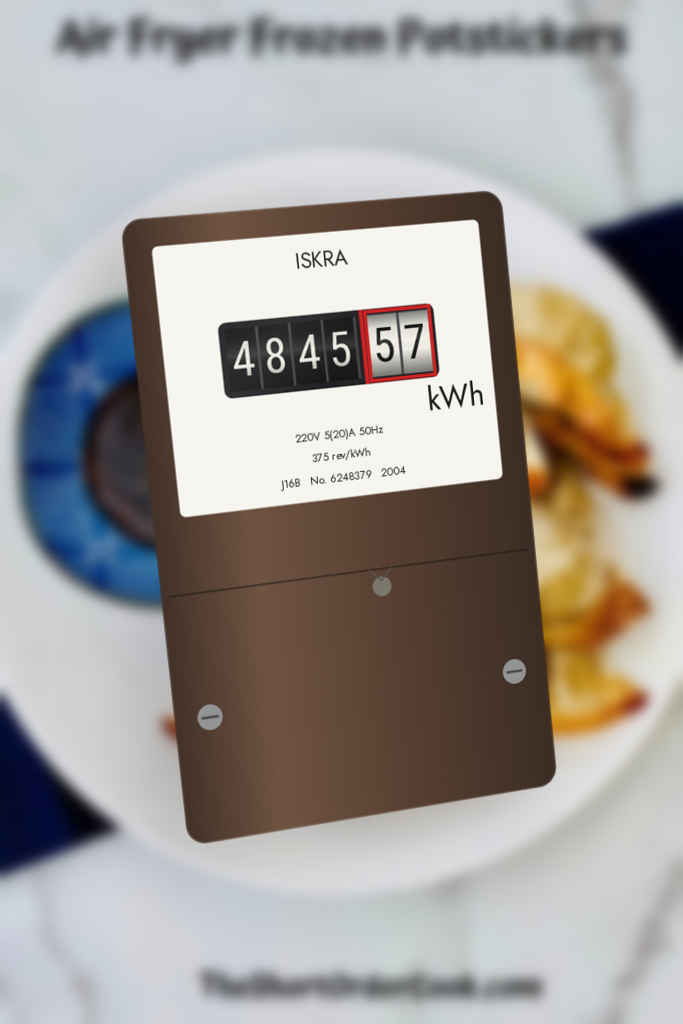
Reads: 4845.57kWh
